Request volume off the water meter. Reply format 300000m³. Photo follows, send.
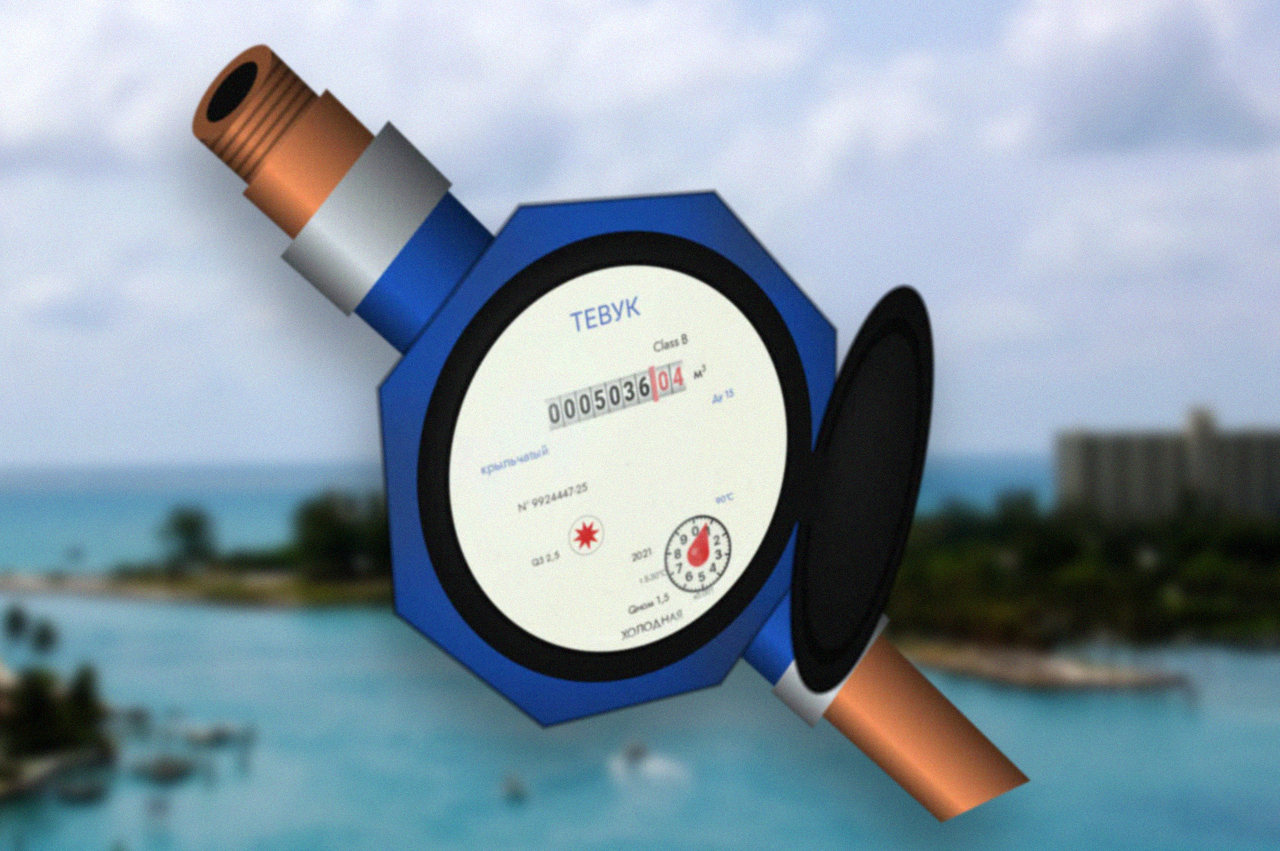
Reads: 5036.040m³
